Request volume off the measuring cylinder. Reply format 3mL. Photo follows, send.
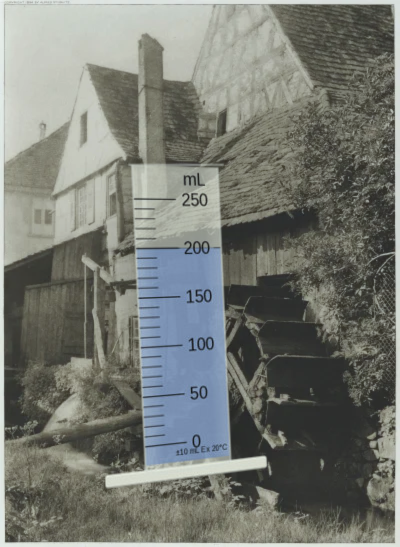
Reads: 200mL
